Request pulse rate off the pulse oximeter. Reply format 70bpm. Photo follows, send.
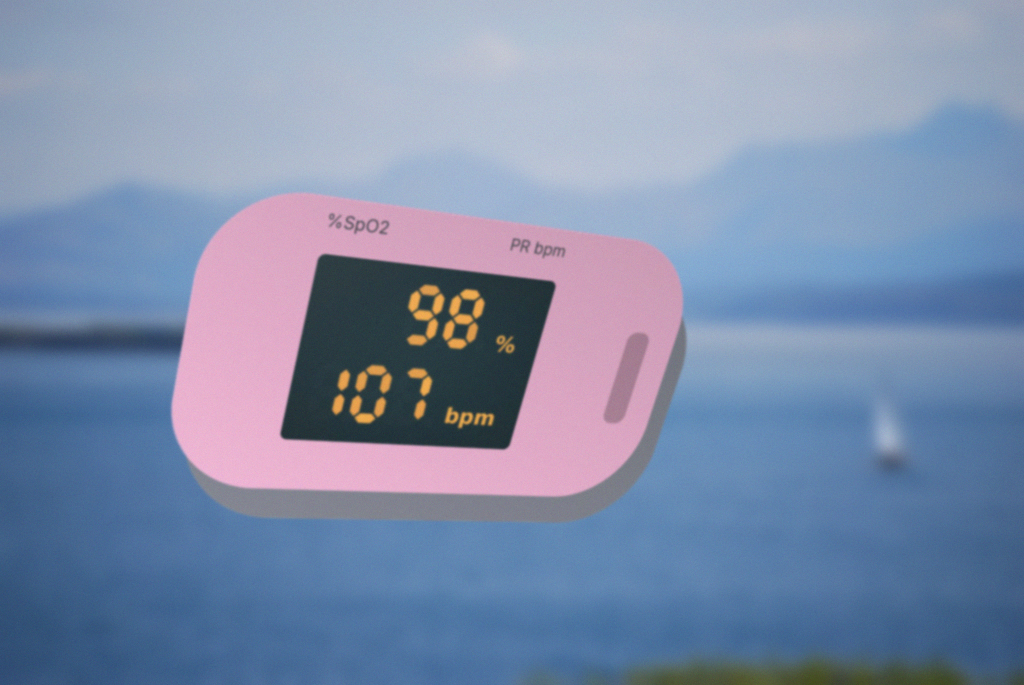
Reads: 107bpm
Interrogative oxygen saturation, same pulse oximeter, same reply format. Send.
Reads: 98%
